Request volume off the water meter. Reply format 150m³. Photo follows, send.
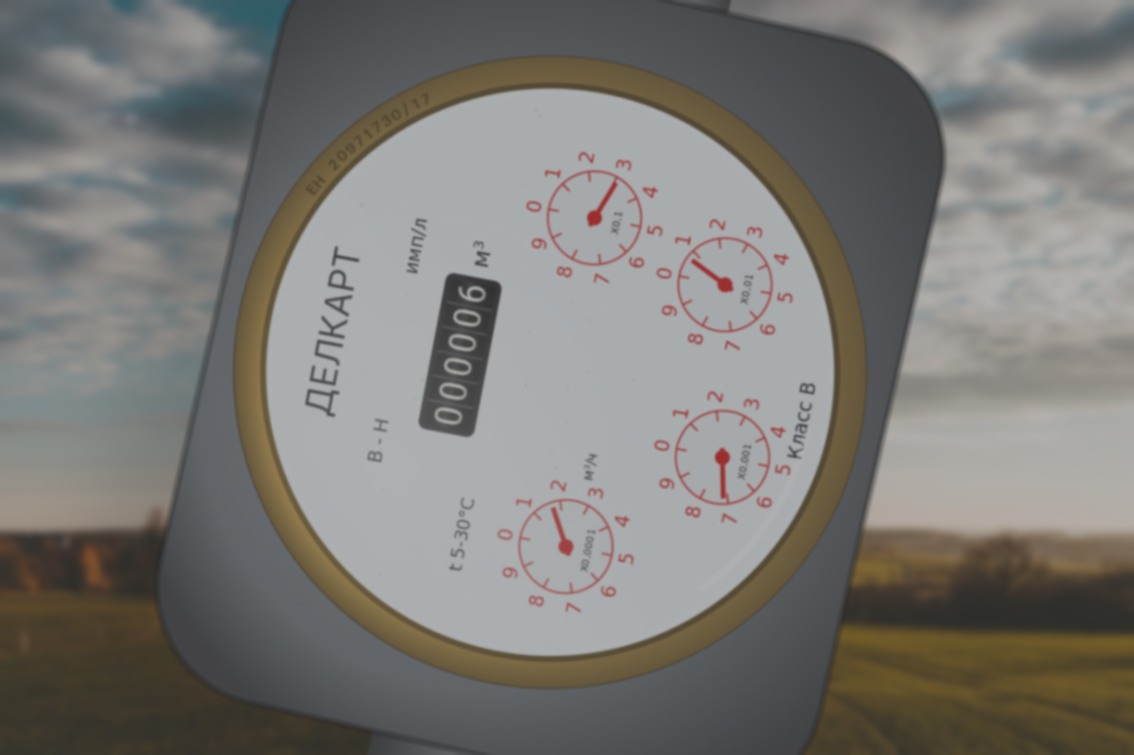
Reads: 6.3071m³
